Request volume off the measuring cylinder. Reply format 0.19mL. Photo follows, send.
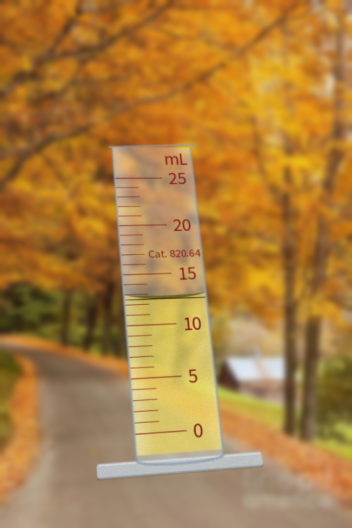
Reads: 12.5mL
